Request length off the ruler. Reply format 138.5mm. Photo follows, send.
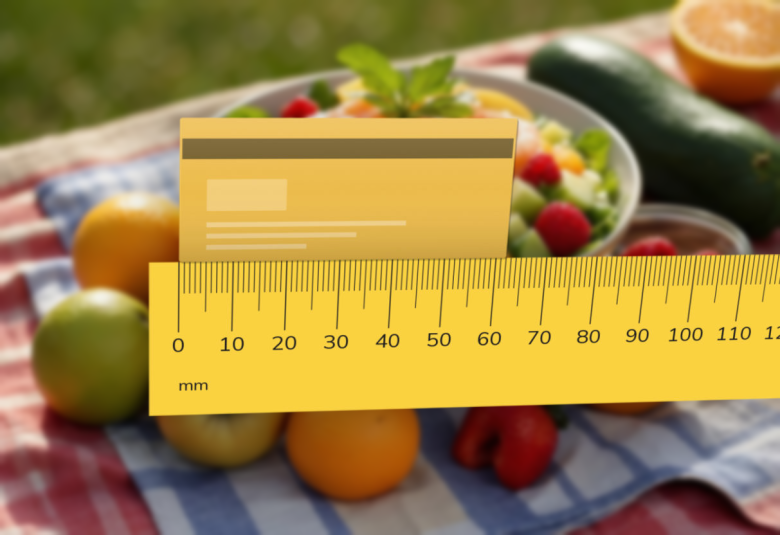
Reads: 62mm
